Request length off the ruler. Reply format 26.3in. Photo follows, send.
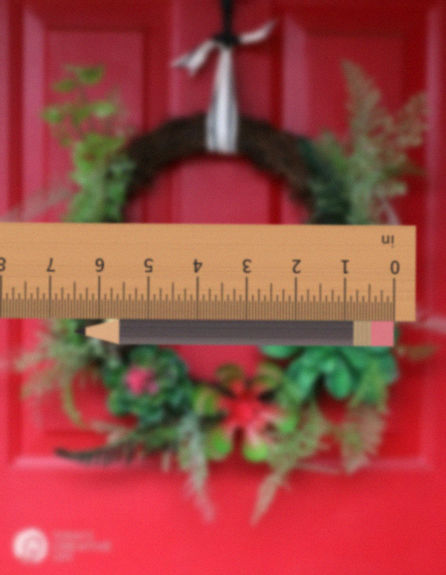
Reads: 6.5in
